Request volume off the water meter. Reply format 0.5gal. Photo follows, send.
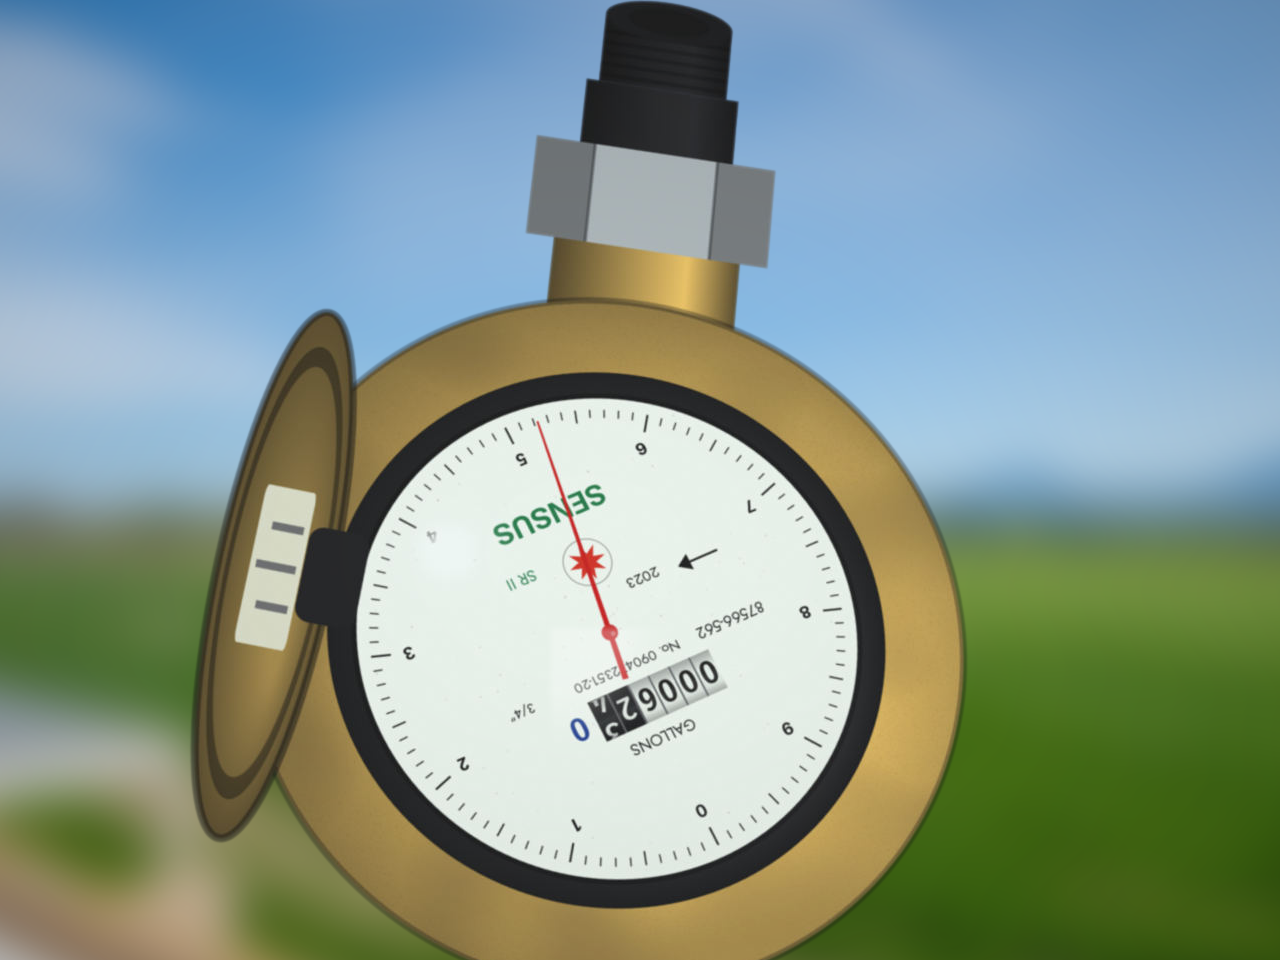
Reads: 6235.2gal
